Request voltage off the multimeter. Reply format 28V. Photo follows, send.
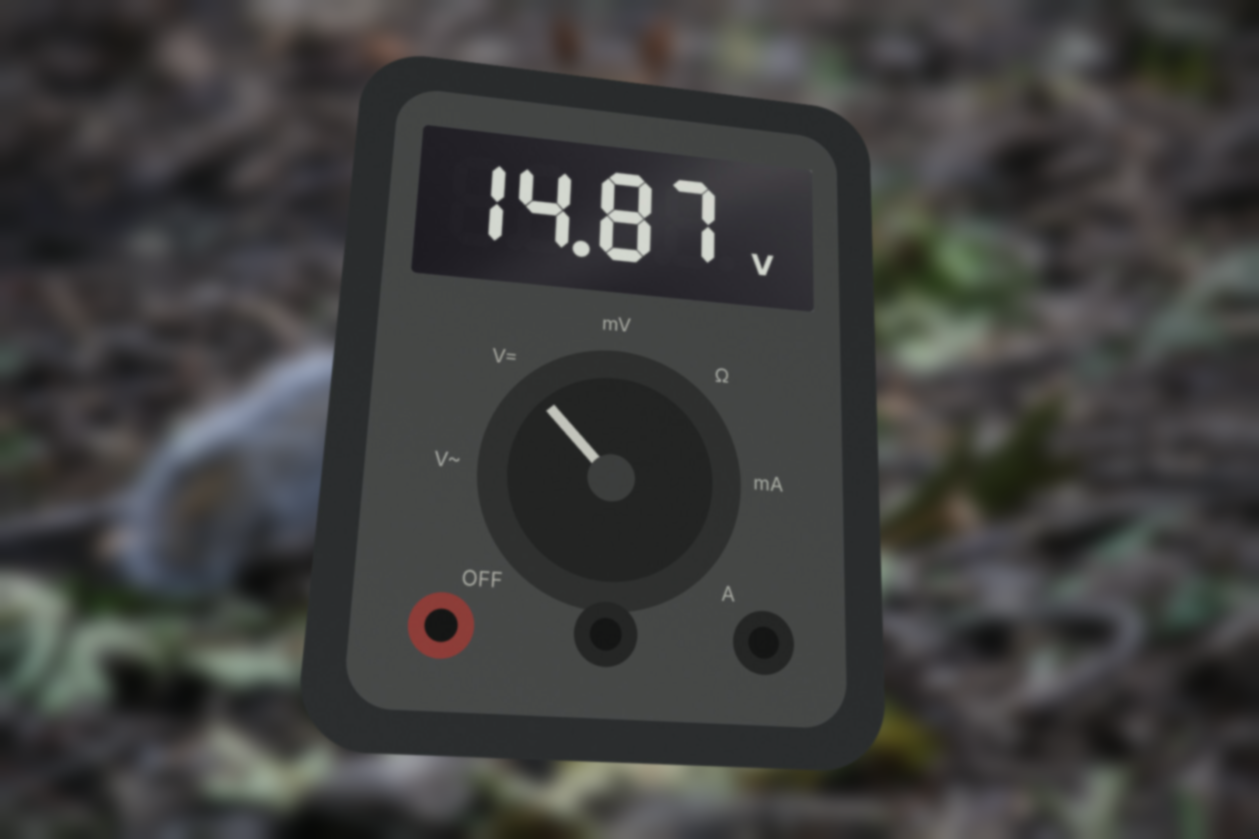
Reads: 14.87V
